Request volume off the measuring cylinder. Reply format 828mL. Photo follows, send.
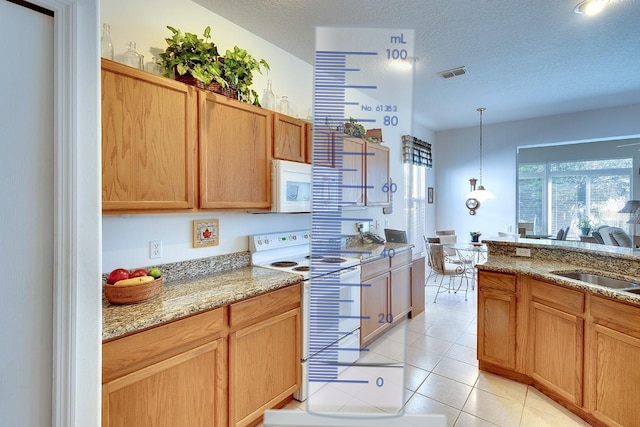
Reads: 5mL
